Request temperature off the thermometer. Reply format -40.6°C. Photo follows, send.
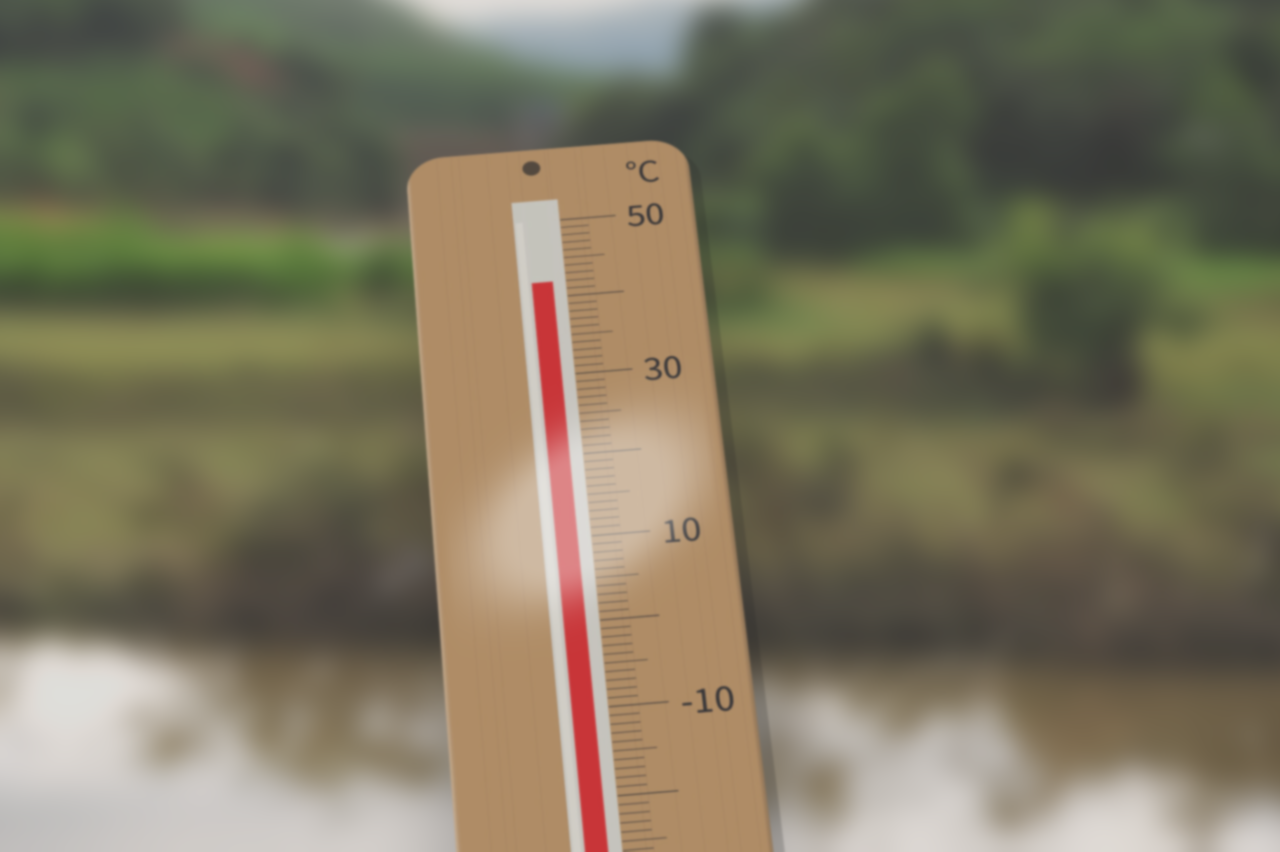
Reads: 42°C
